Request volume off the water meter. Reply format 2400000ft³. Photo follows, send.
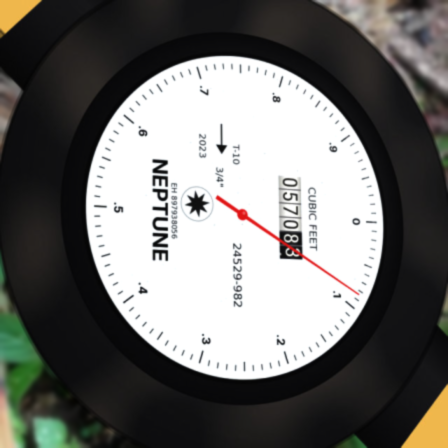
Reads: 57083.08ft³
